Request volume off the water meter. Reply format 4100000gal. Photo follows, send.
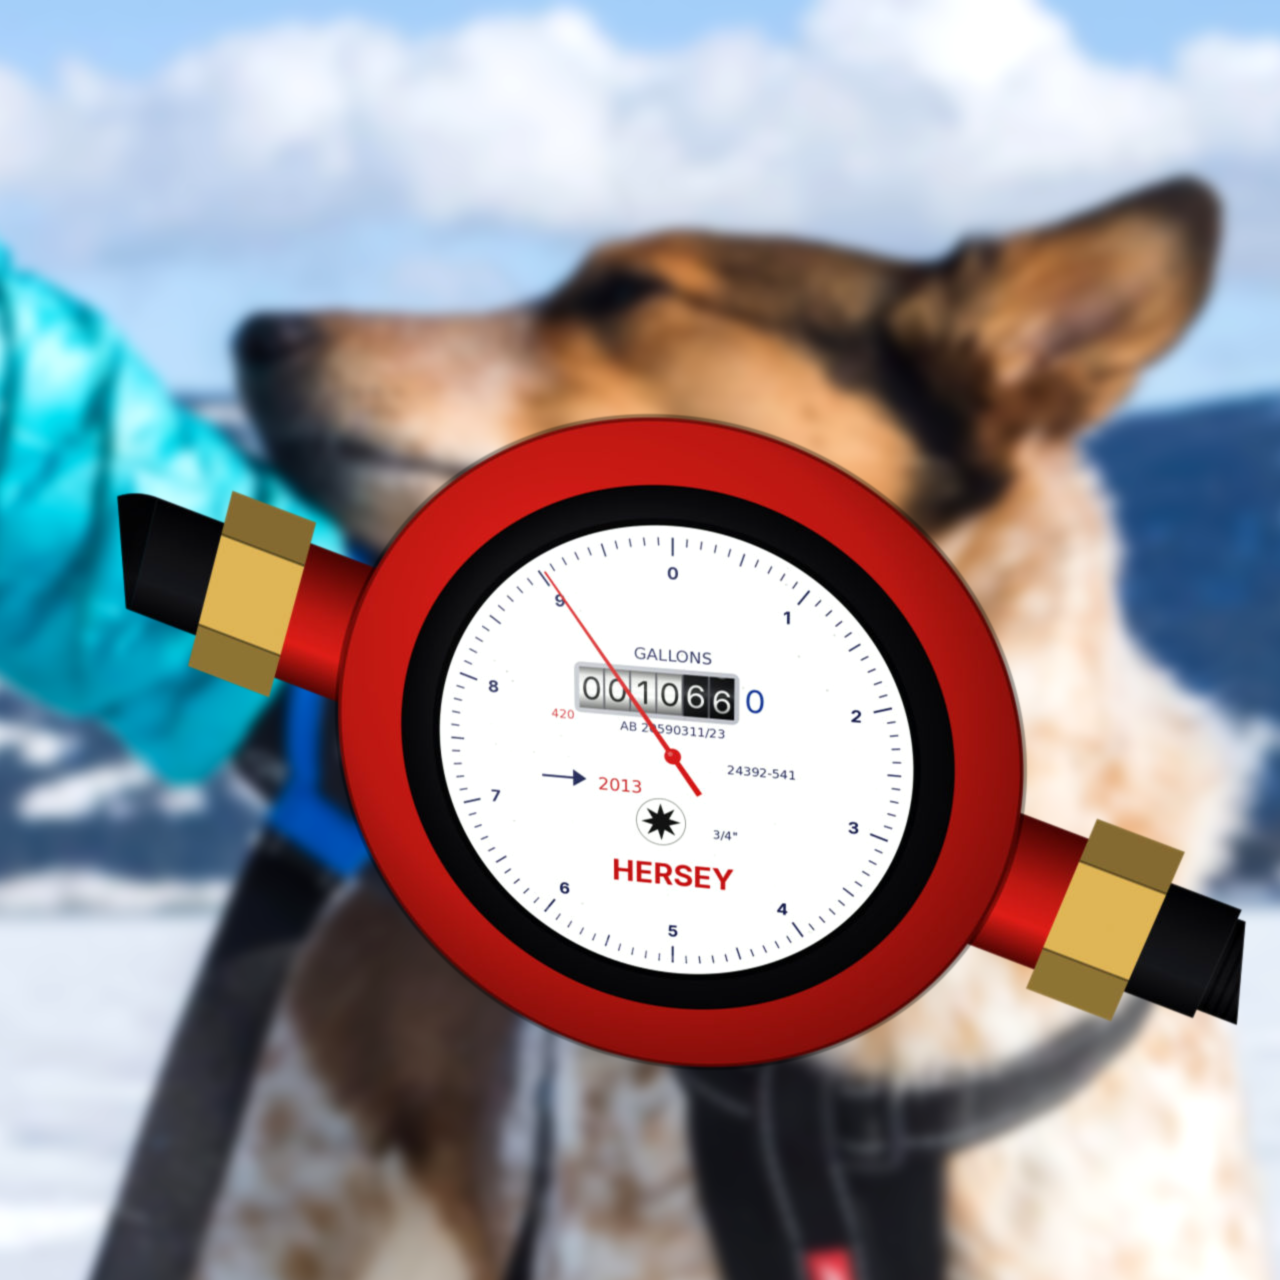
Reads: 10659.0gal
